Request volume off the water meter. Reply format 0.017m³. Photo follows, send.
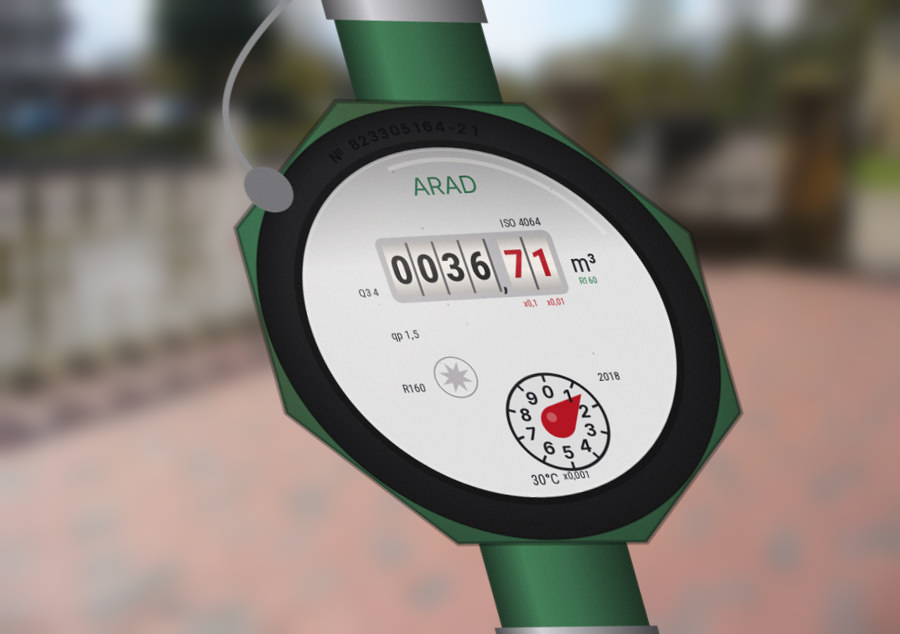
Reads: 36.711m³
